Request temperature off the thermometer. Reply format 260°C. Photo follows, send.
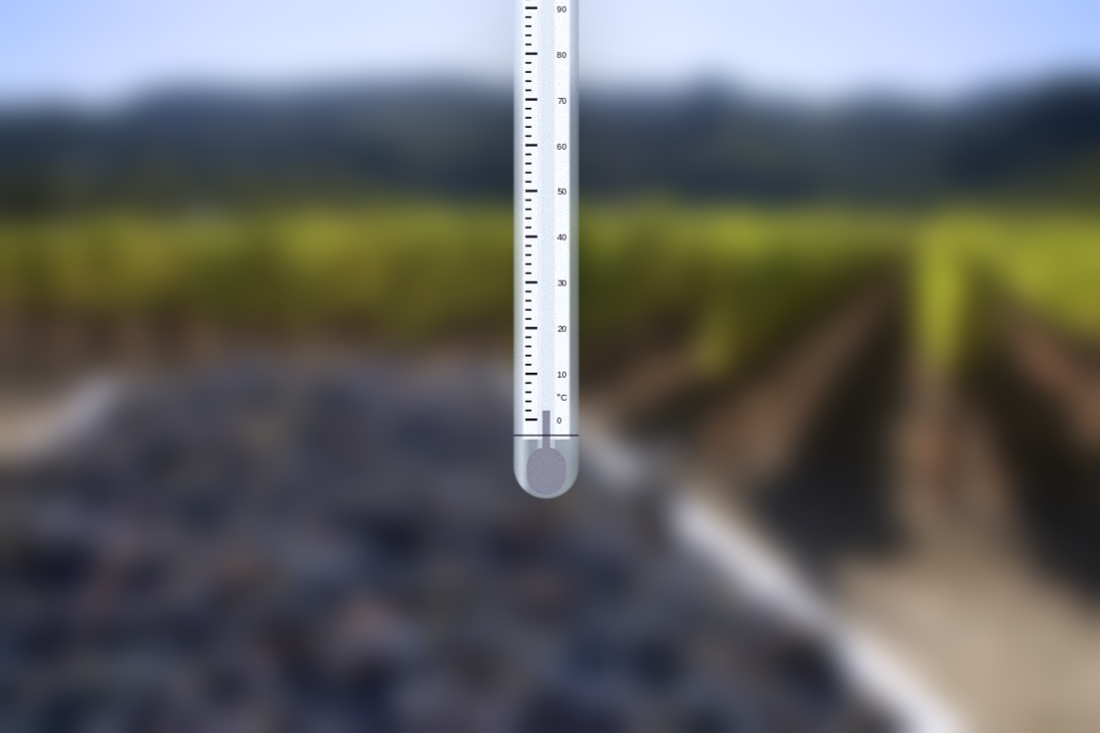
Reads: 2°C
